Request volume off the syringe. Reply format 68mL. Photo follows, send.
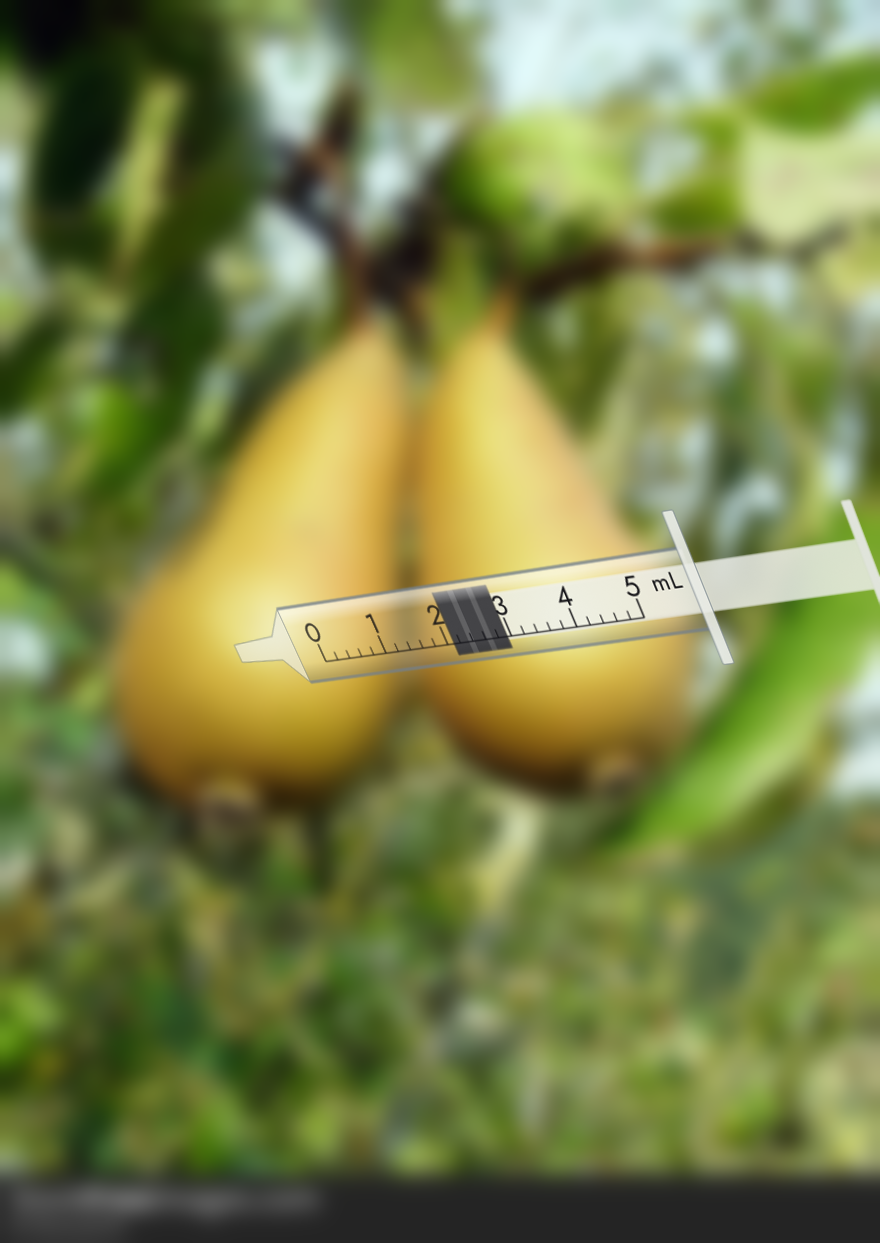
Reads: 2.1mL
